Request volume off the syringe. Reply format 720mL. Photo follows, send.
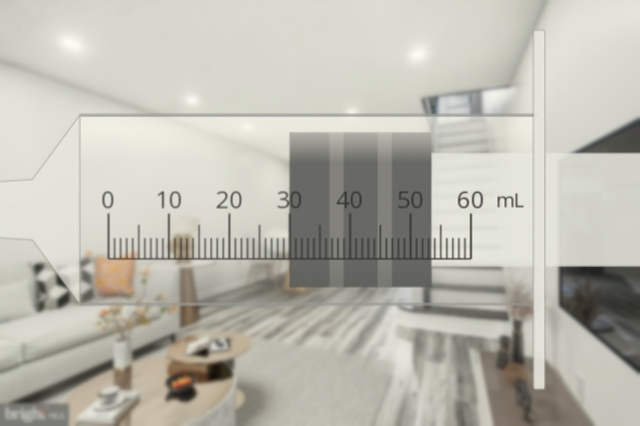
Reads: 30mL
